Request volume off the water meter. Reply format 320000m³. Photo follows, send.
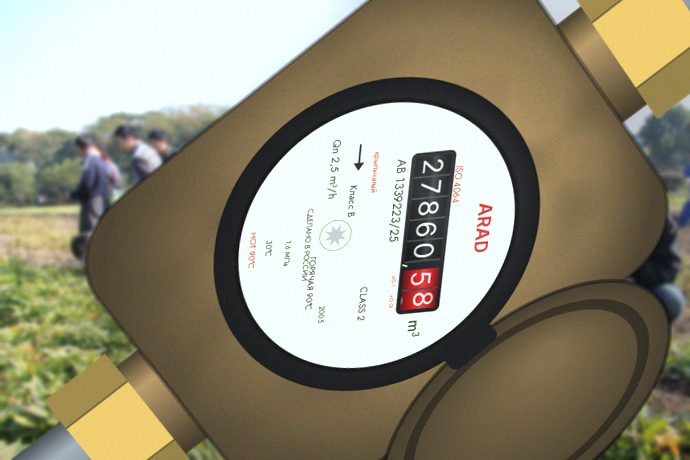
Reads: 27860.58m³
